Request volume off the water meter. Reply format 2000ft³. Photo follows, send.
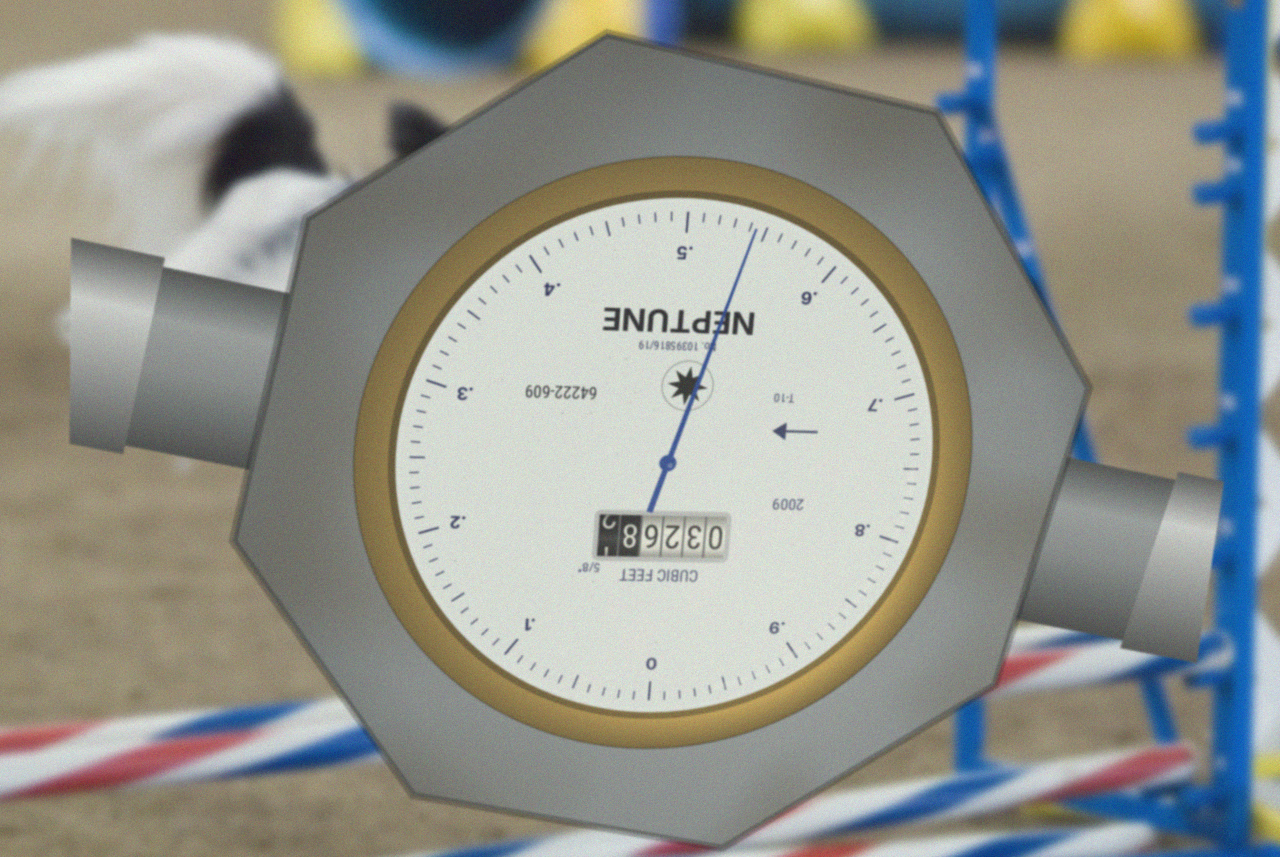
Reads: 32681.54ft³
